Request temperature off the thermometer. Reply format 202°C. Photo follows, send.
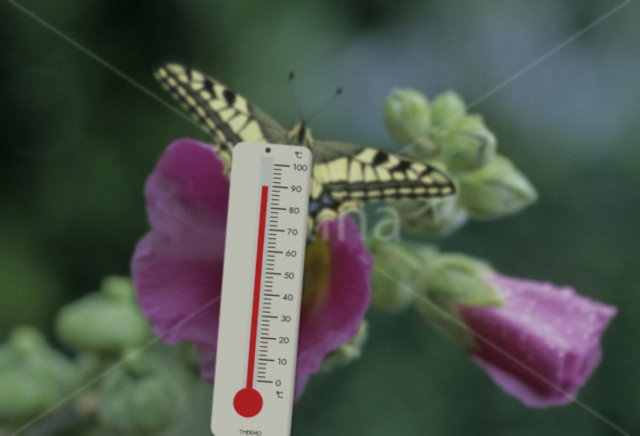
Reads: 90°C
